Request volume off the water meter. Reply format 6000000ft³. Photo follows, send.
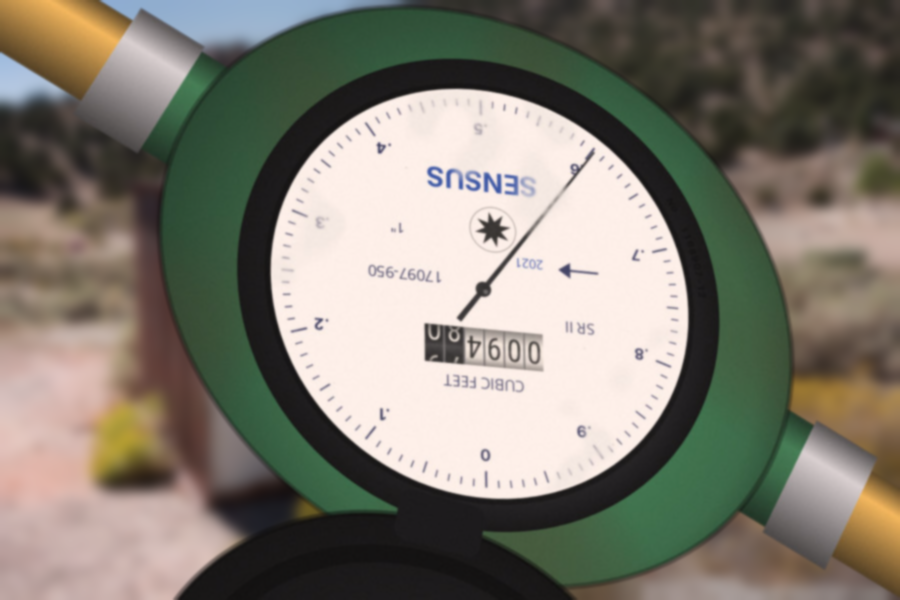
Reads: 9479.60ft³
